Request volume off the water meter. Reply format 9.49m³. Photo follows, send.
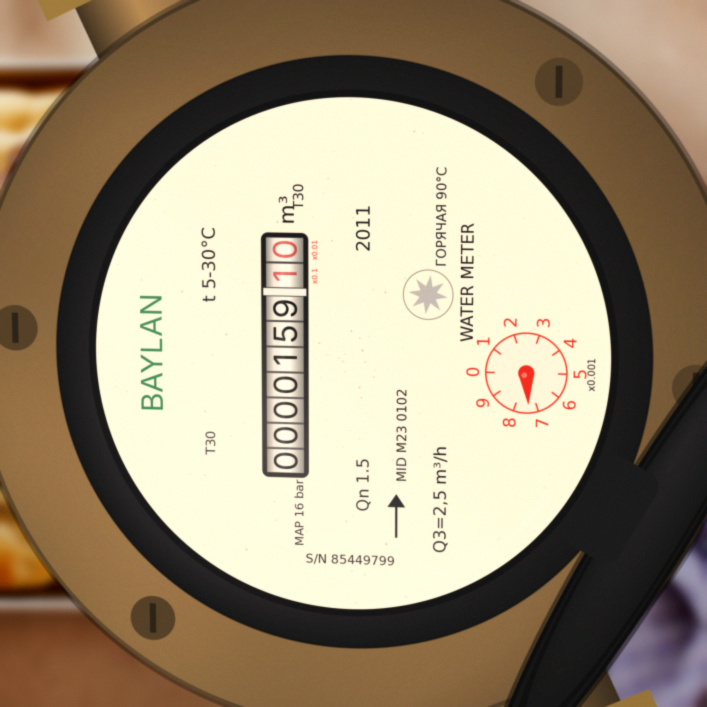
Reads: 159.107m³
